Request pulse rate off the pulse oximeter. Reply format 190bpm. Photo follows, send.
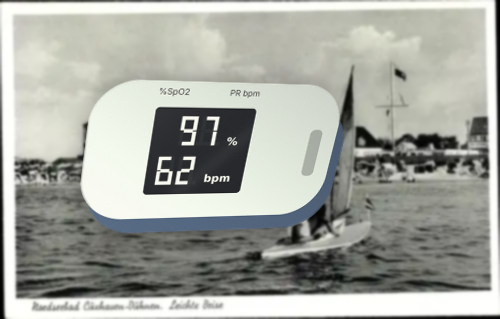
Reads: 62bpm
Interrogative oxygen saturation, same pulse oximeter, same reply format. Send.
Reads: 97%
